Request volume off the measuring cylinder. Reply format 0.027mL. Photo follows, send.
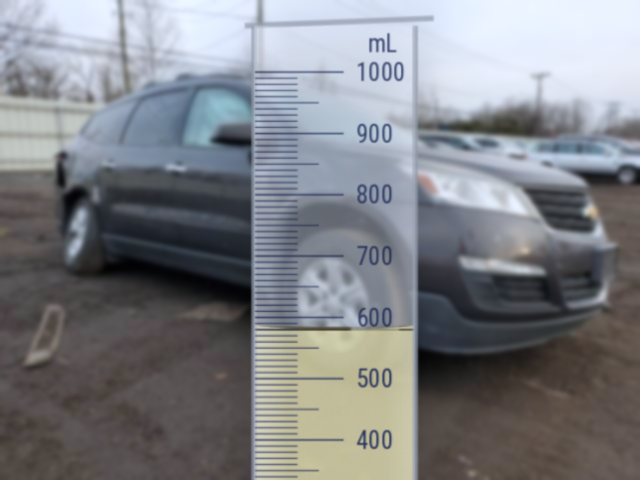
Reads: 580mL
